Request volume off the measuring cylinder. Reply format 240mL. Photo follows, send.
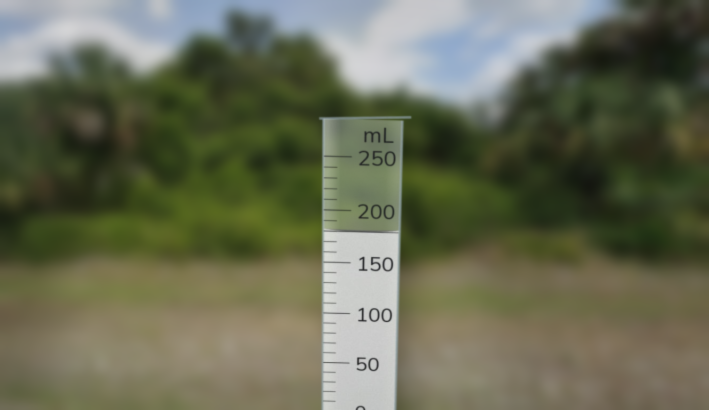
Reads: 180mL
